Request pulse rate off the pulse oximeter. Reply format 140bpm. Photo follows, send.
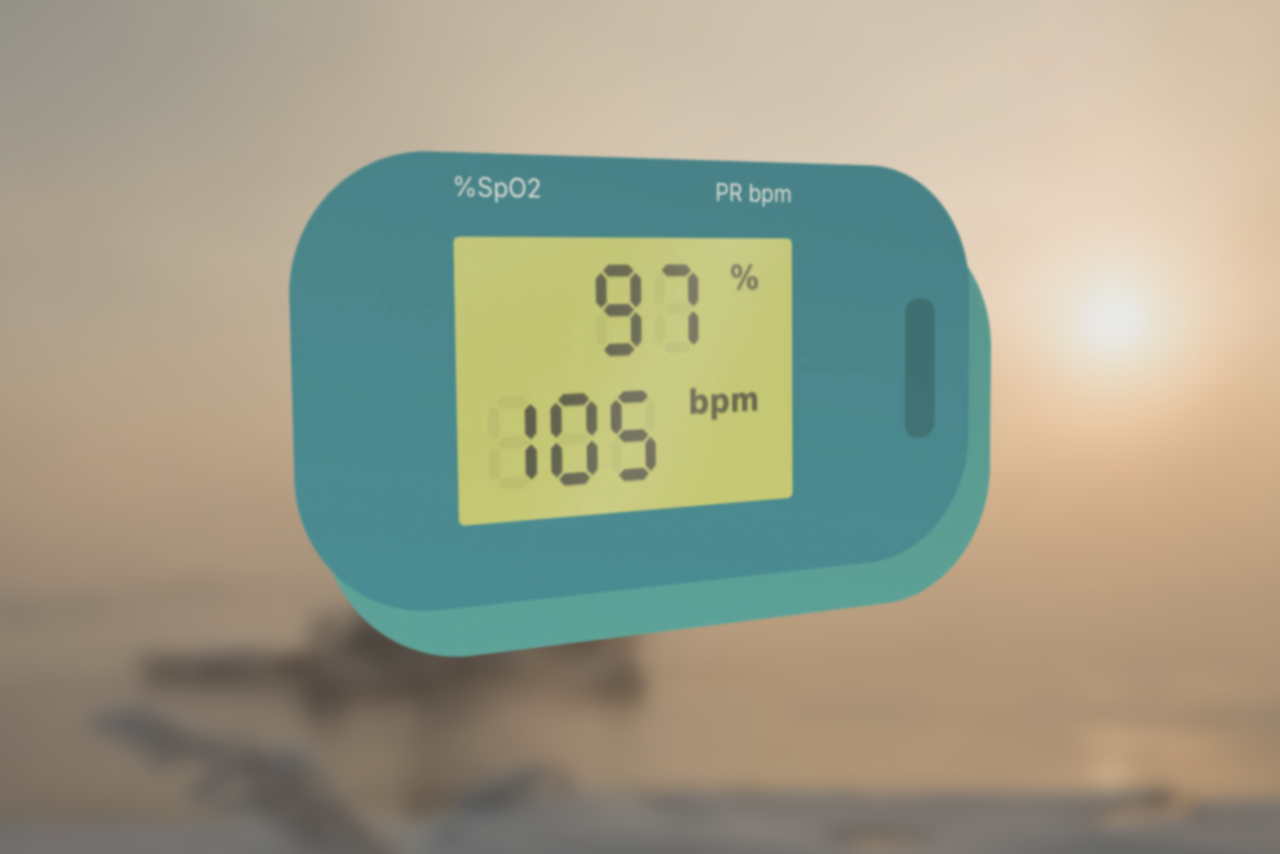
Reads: 105bpm
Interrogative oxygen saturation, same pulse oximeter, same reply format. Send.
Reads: 97%
